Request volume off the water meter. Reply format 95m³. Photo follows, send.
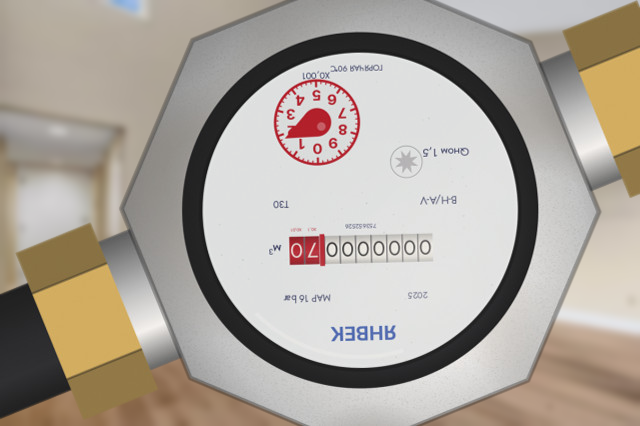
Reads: 0.701m³
